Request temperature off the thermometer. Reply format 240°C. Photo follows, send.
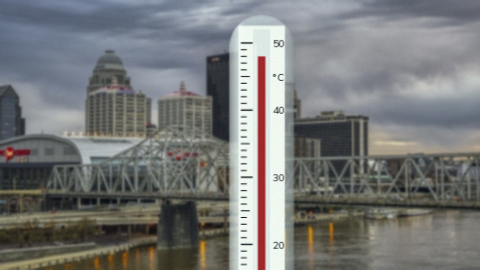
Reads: 48°C
